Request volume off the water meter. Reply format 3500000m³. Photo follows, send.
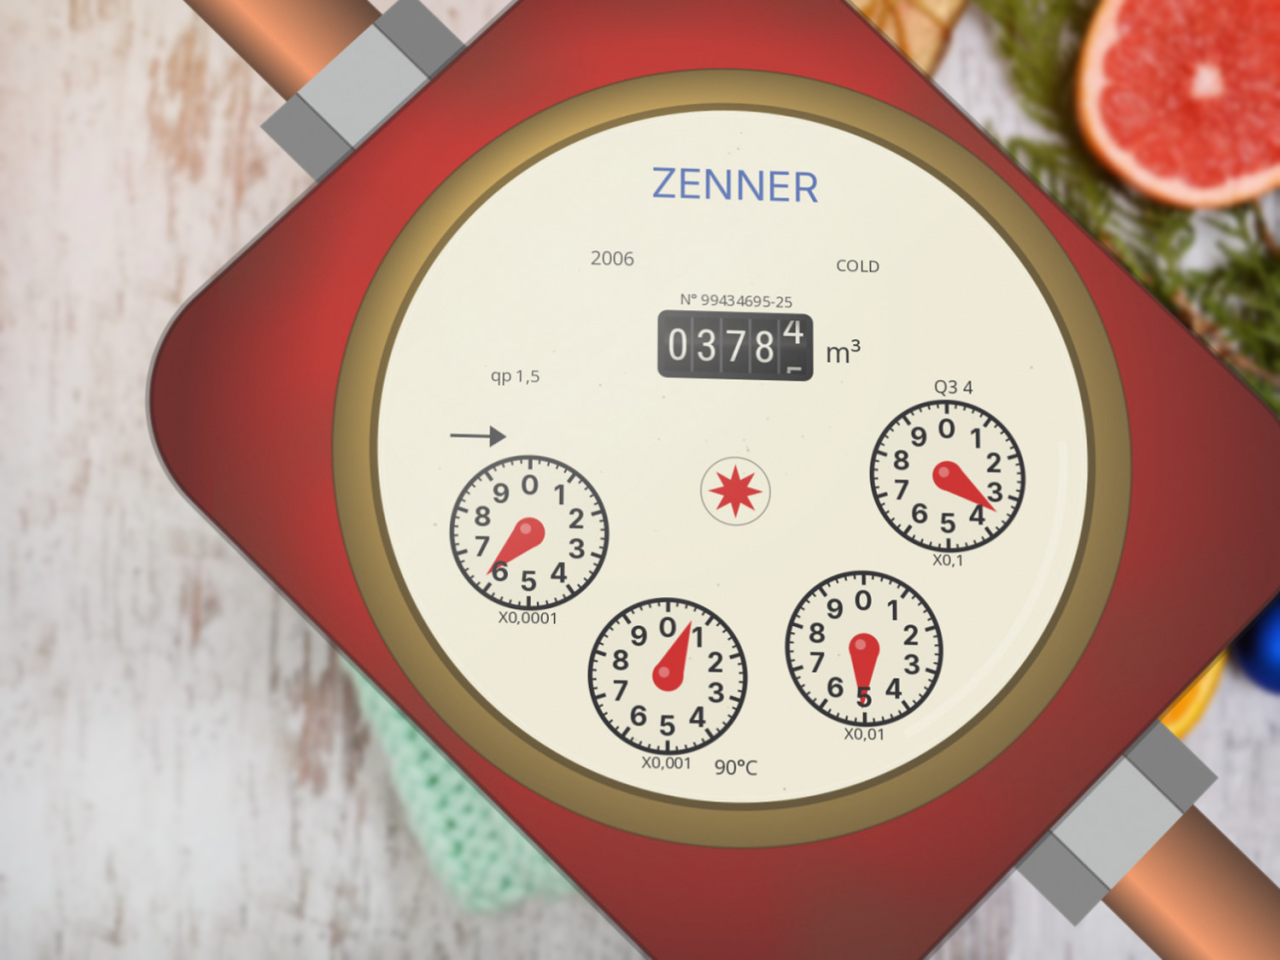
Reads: 3784.3506m³
